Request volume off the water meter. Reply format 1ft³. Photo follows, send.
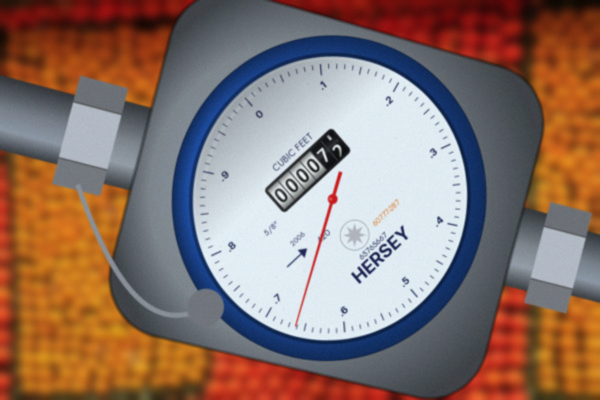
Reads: 71.66ft³
